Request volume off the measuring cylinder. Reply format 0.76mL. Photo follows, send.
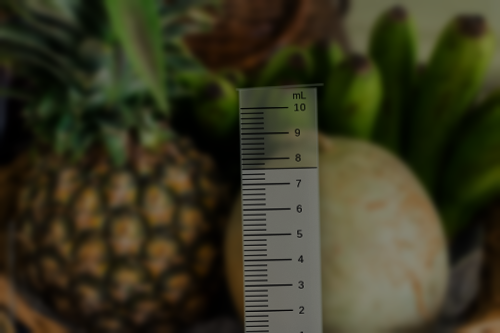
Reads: 7.6mL
